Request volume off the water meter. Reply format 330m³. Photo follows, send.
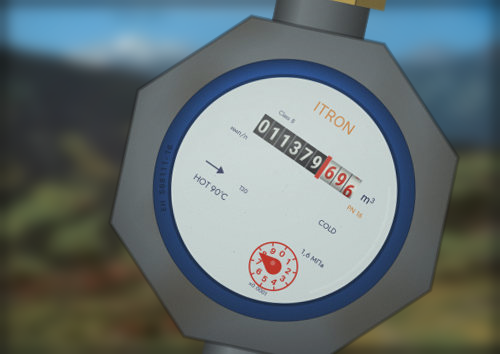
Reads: 11379.6957m³
